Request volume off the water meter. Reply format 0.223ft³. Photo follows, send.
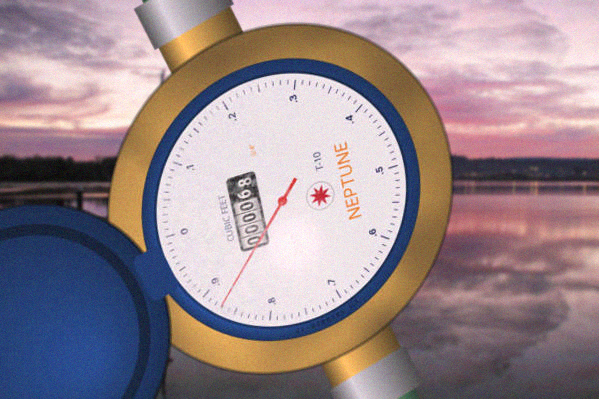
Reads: 67.87ft³
